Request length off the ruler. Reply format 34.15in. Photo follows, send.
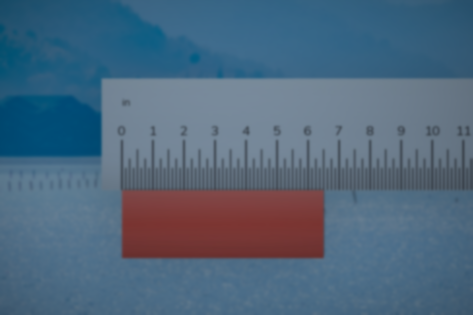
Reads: 6.5in
